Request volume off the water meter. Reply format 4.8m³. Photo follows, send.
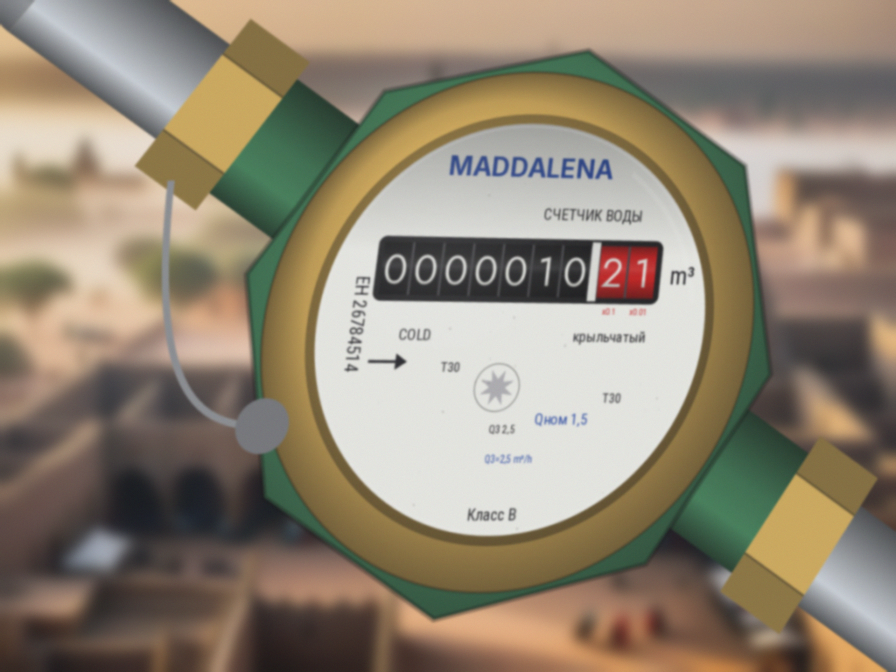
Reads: 10.21m³
